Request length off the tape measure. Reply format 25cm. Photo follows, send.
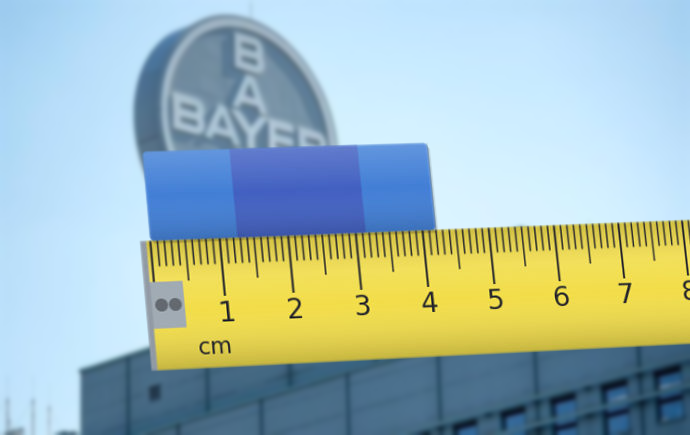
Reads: 4.2cm
